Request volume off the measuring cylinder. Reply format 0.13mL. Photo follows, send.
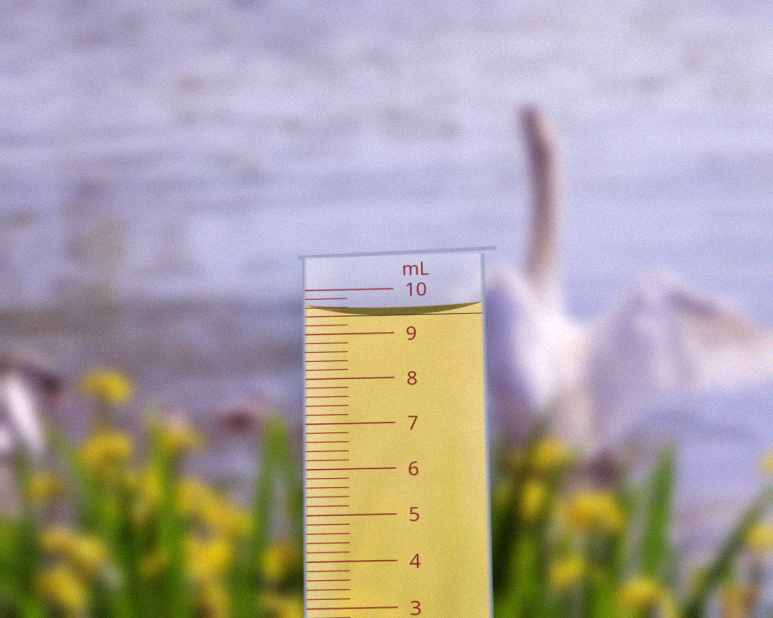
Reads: 9.4mL
